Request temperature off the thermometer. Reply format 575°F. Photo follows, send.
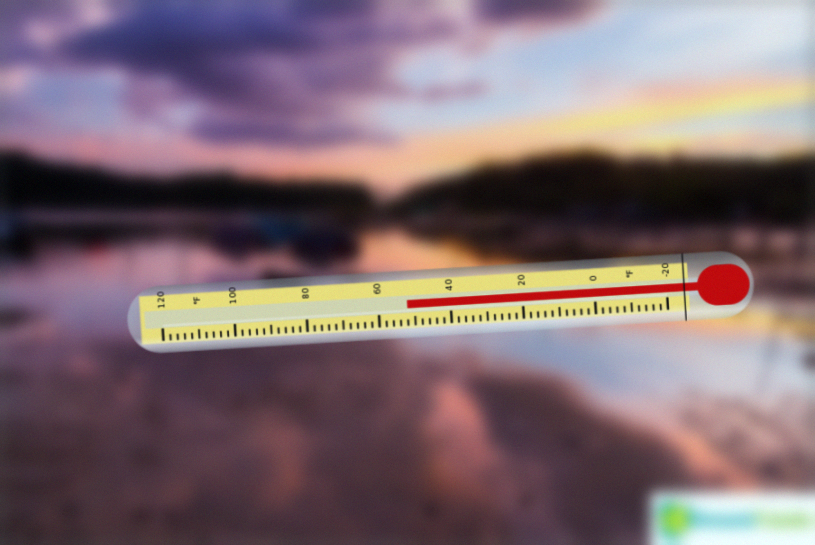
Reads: 52°F
